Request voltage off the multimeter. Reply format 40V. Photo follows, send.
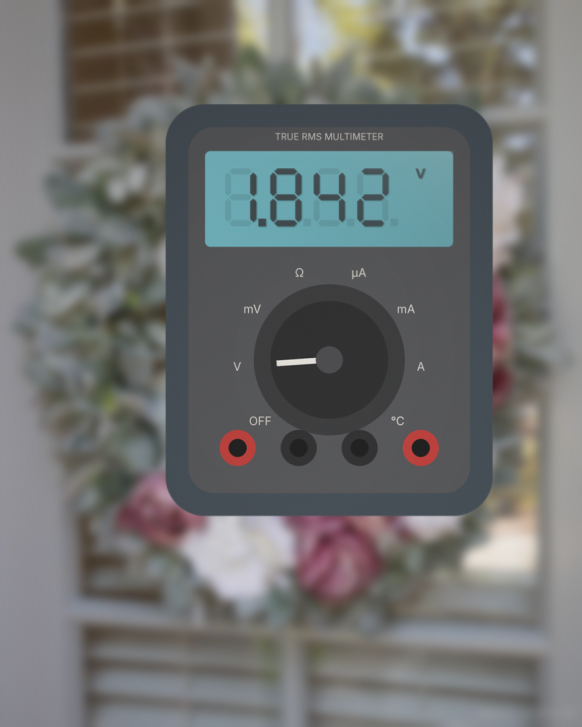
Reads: 1.842V
